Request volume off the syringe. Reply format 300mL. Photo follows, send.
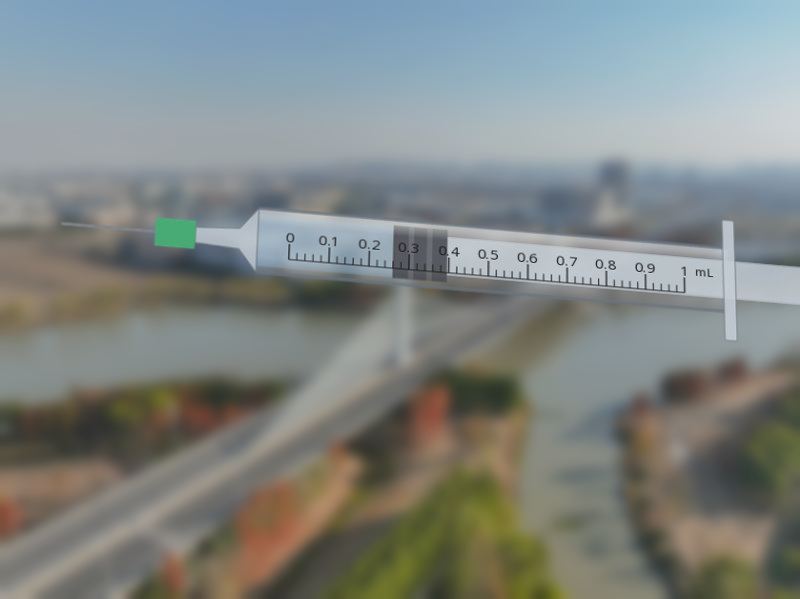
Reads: 0.26mL
